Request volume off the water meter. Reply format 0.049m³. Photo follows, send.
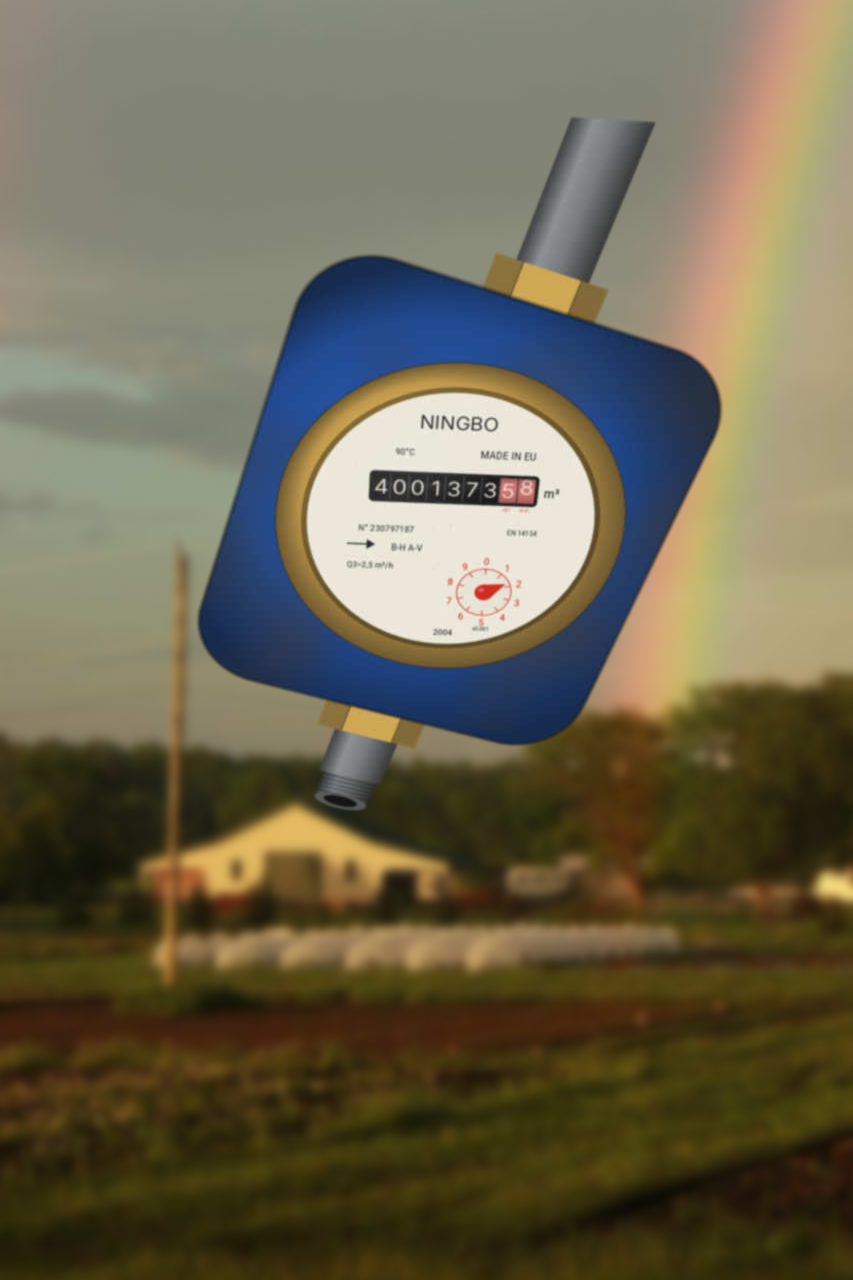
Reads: 4001373.581m³
